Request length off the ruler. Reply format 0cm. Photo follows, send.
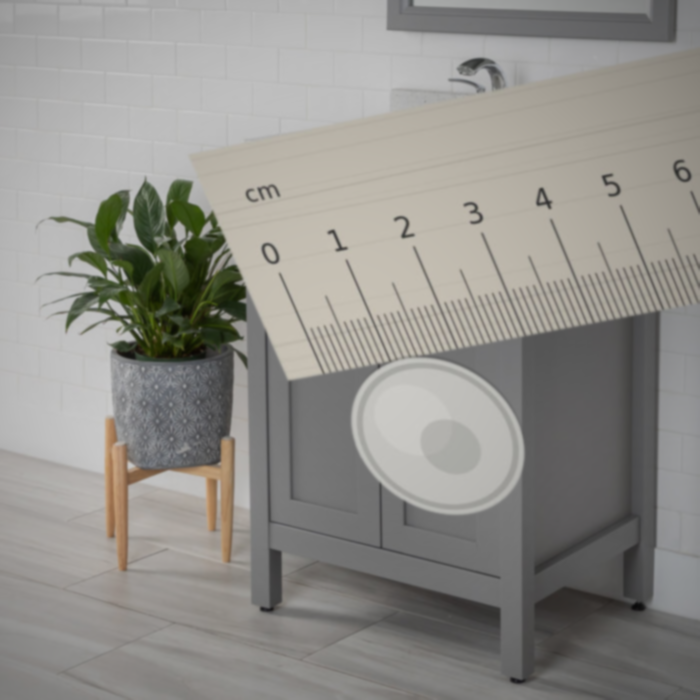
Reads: 2.4cm
